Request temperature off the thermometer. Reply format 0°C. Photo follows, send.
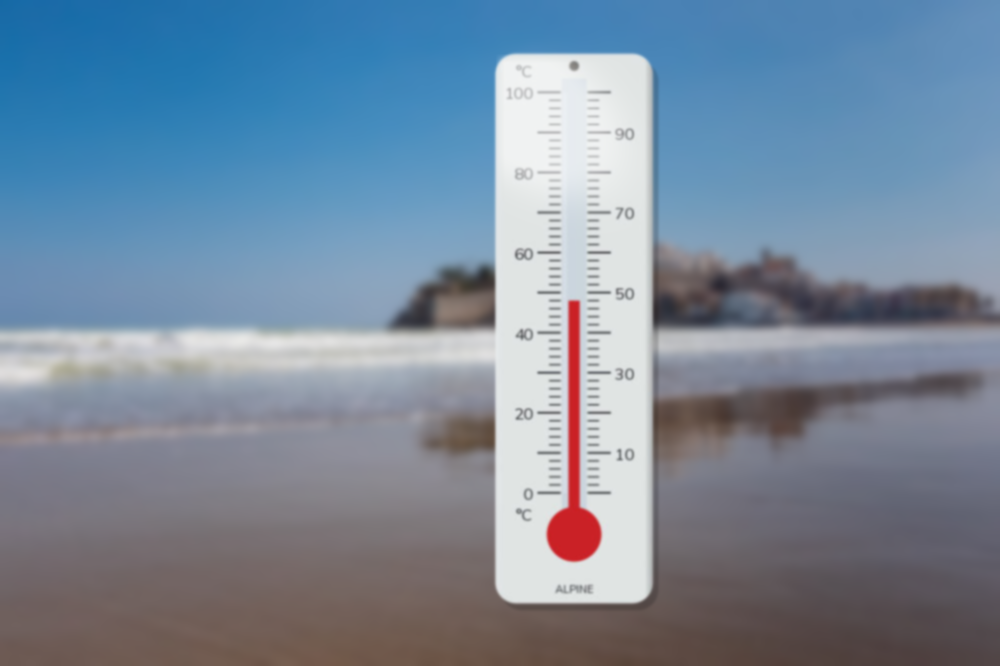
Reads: 48°C
